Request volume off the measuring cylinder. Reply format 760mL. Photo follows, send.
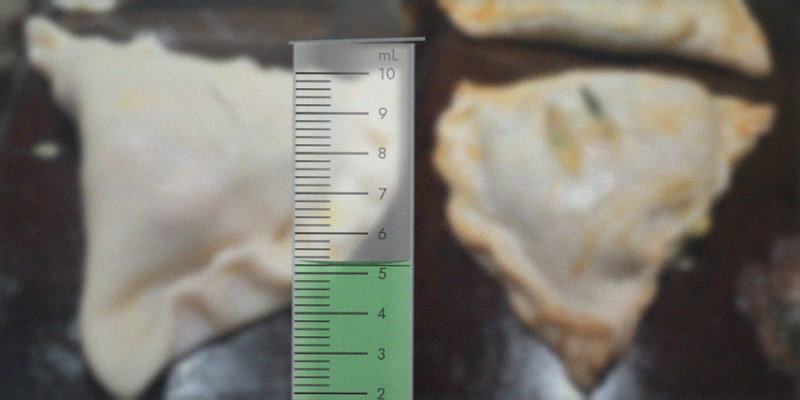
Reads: 5.2mL
